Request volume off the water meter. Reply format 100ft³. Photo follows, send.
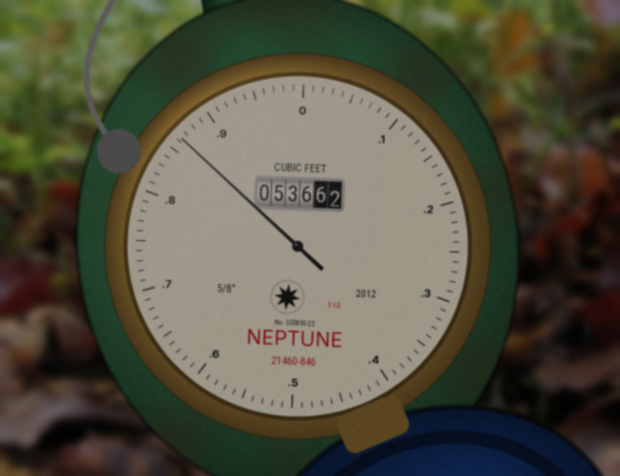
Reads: 53661.86ft³
